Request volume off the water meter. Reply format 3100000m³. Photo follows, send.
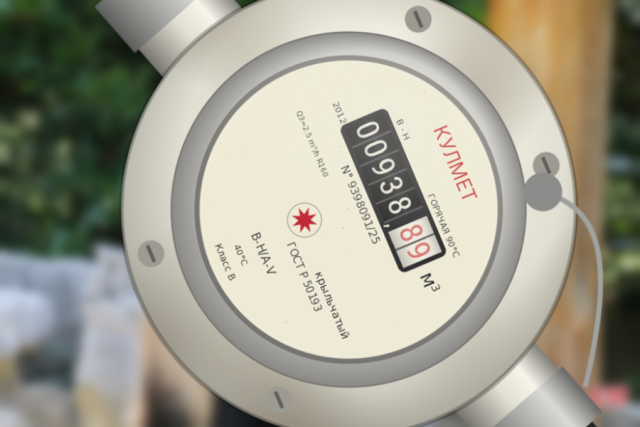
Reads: 938.89m³
